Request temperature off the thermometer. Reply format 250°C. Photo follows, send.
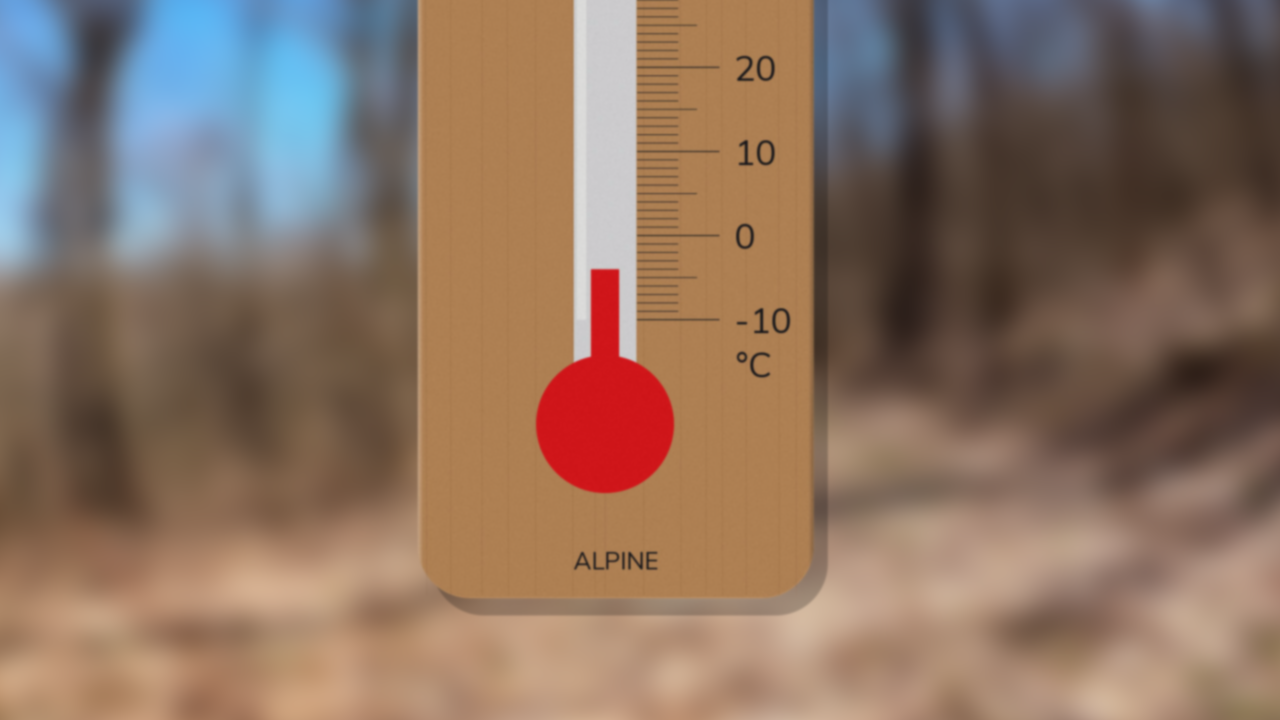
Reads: -4°C
